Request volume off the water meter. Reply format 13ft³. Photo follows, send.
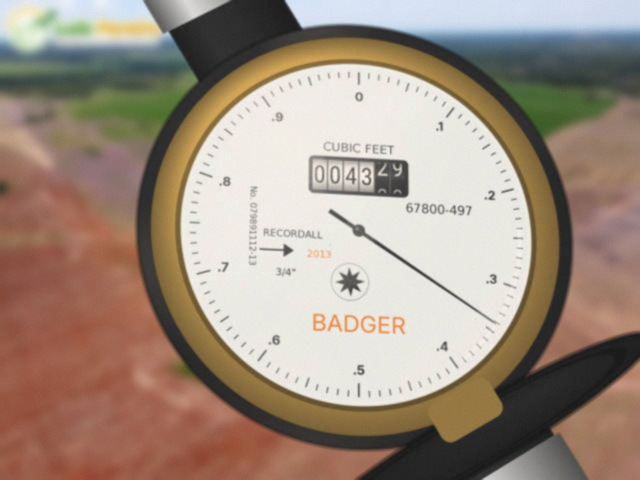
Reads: 4329.34ft³
